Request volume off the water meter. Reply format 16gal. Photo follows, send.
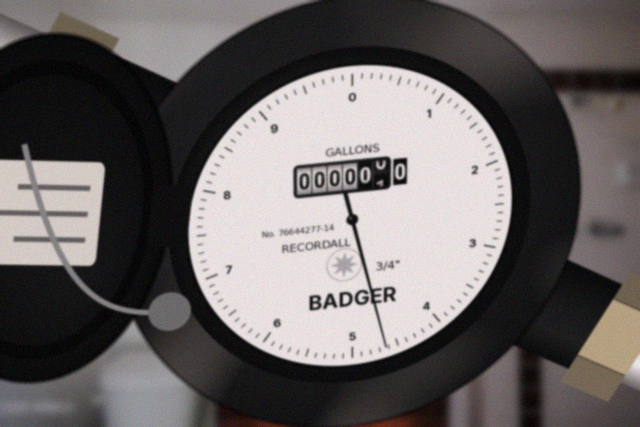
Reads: 4.6gal
